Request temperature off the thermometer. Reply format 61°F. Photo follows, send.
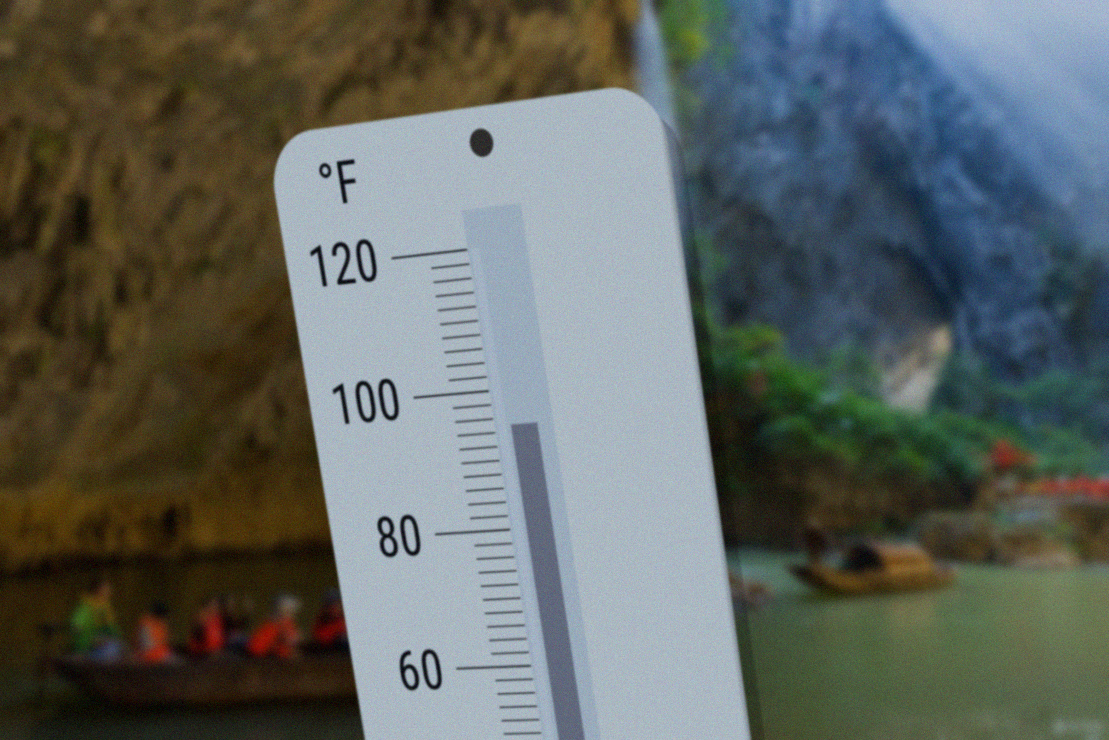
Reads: 95°F
